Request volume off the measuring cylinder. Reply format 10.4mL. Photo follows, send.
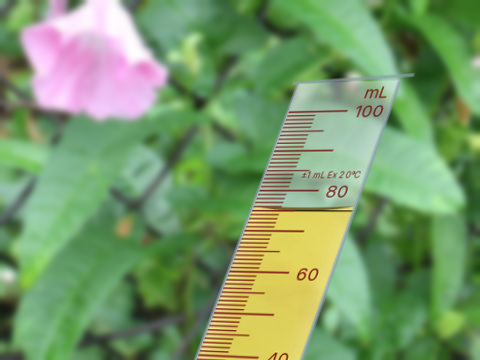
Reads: 75mL
